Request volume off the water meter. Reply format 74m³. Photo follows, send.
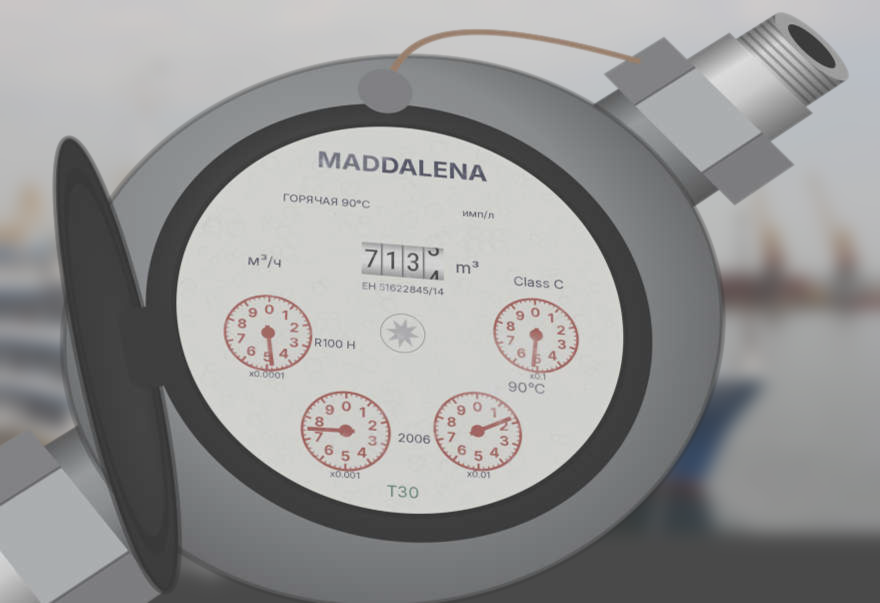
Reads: 7133.5174m³
